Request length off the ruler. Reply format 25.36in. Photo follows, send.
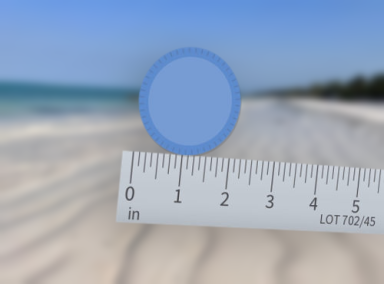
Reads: 2.125in
